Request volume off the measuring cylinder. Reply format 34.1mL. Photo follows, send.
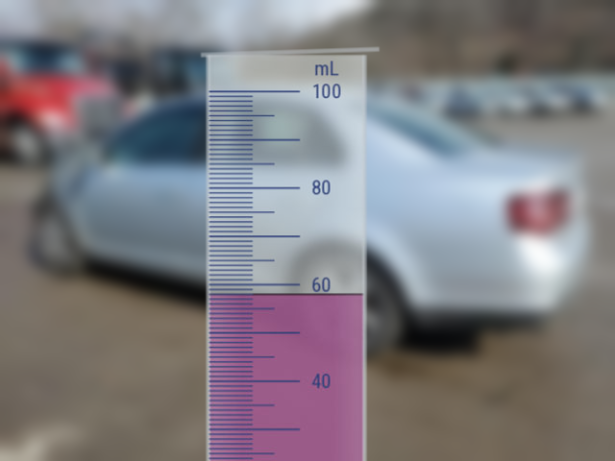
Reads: 58mL
